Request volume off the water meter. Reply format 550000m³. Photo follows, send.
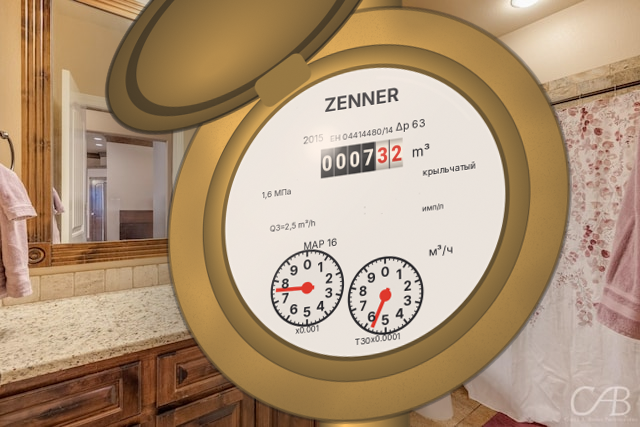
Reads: 7.3275m³
